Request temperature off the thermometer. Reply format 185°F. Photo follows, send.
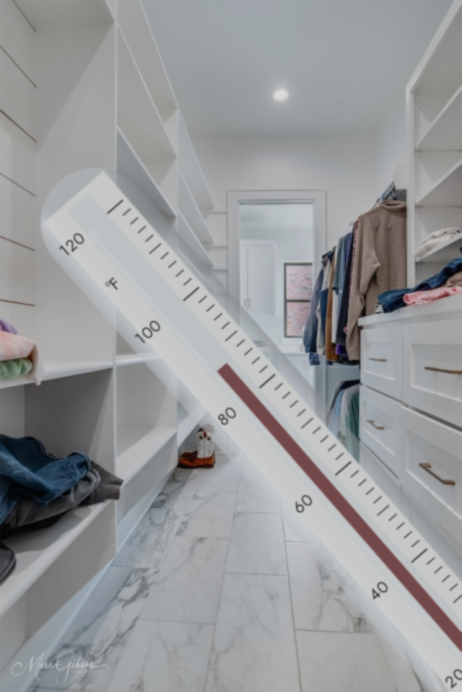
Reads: 87°F
